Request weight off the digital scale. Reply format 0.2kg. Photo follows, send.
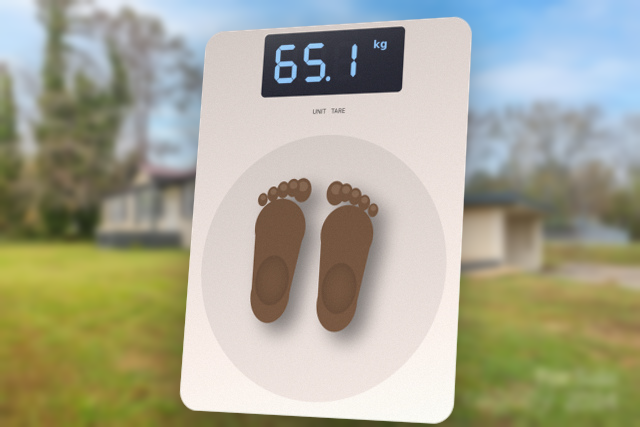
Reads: 65.1kg
